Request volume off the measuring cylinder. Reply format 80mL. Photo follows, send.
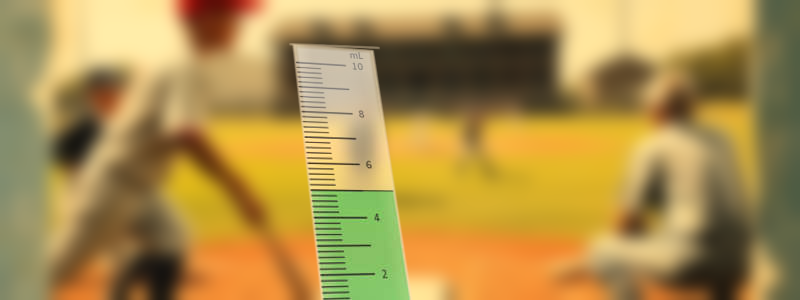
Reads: 5mL
